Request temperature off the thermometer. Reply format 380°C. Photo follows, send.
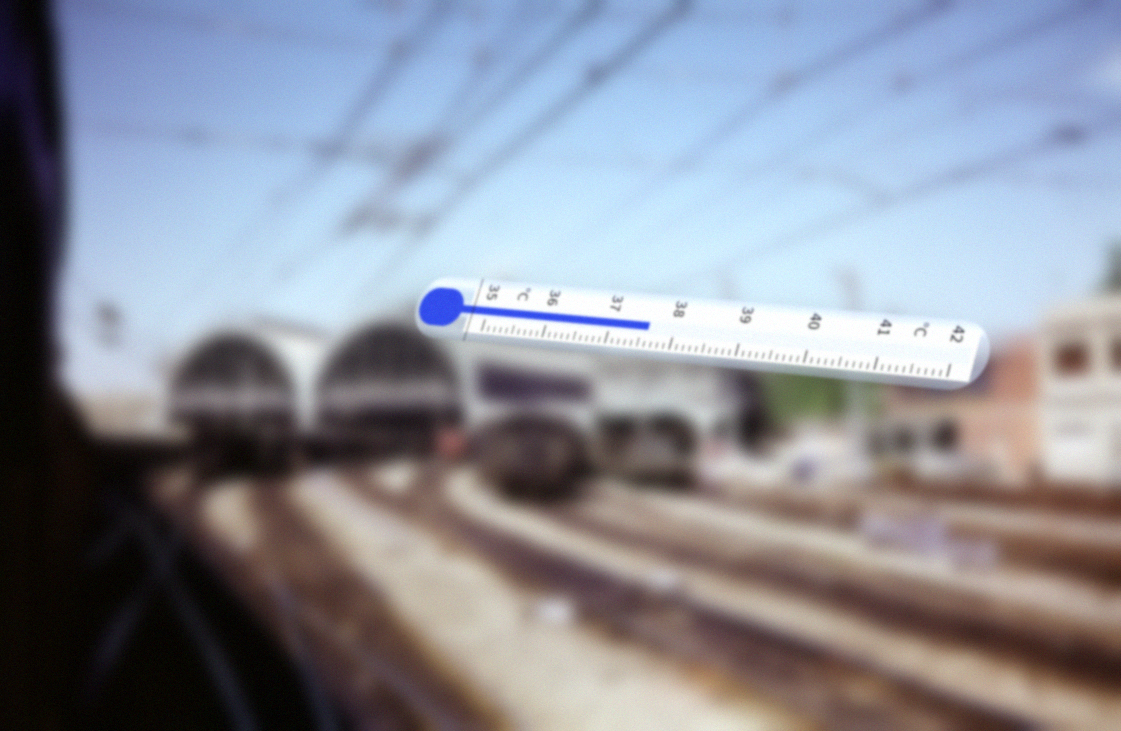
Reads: 37.6°C
